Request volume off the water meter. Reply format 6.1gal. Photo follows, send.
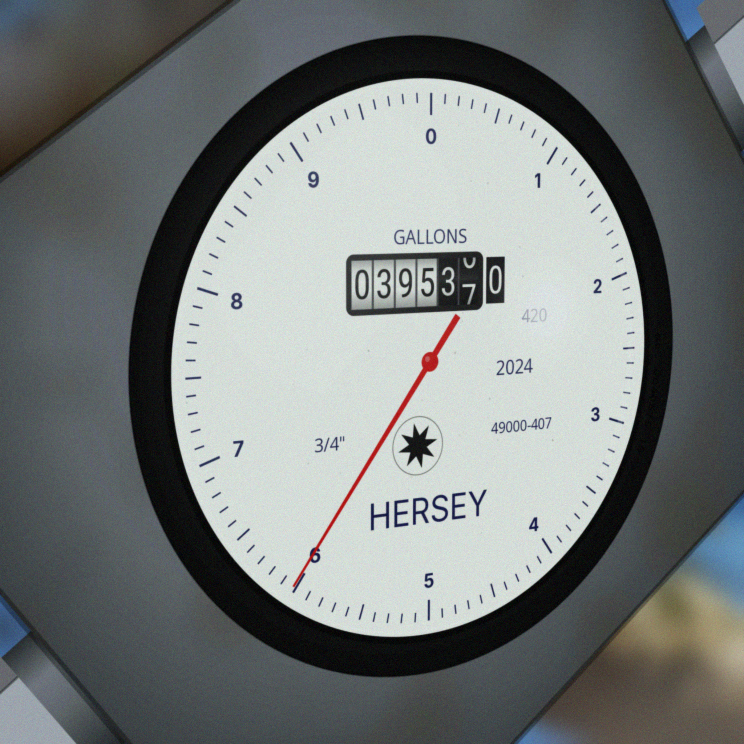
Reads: 395366.0gal
